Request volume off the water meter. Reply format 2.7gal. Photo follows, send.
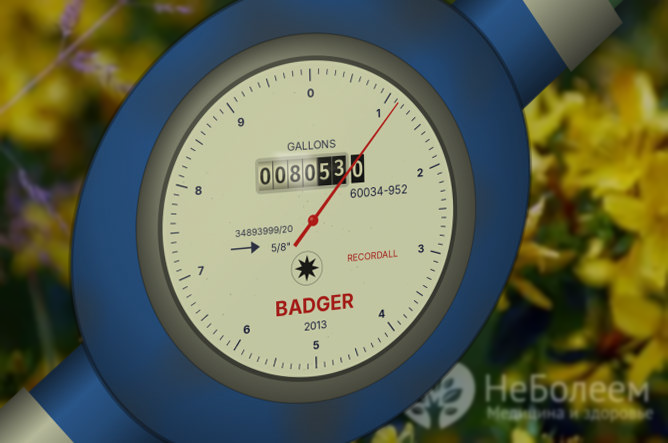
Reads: 80531.1gal
